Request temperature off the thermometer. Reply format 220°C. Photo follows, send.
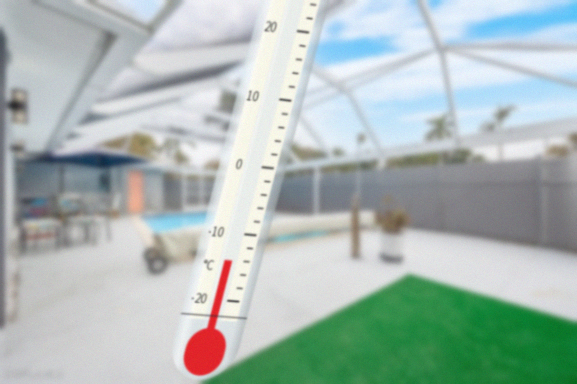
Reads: -14°C
